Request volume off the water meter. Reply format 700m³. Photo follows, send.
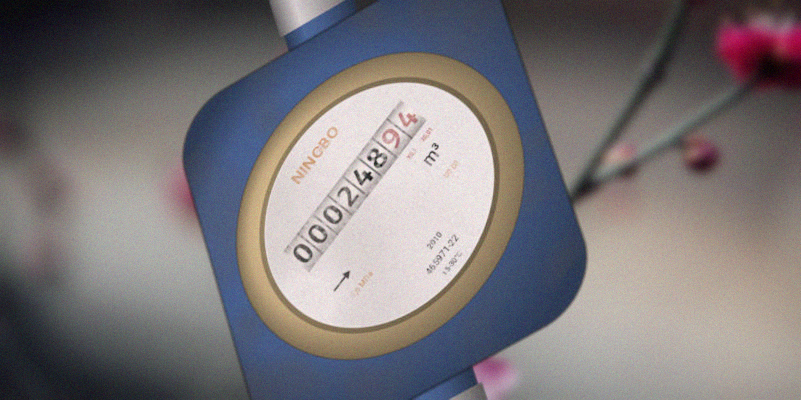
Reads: 248.94m³
